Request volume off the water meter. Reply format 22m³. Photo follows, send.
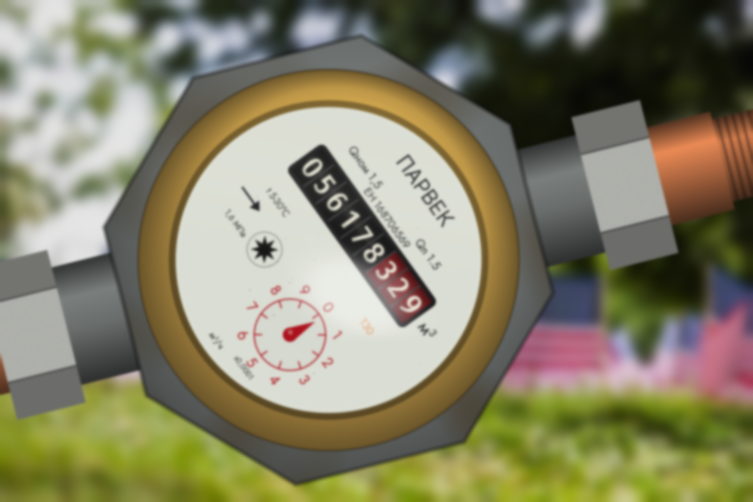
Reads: 56178.3290m³
